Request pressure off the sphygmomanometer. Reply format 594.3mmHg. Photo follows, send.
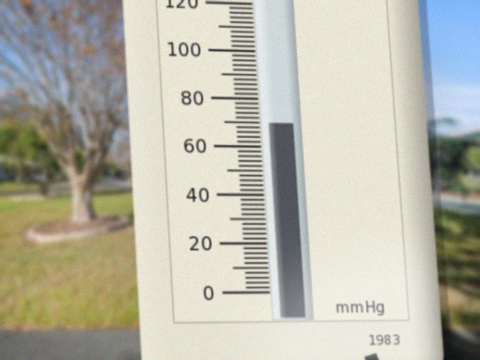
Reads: 70mmHg
